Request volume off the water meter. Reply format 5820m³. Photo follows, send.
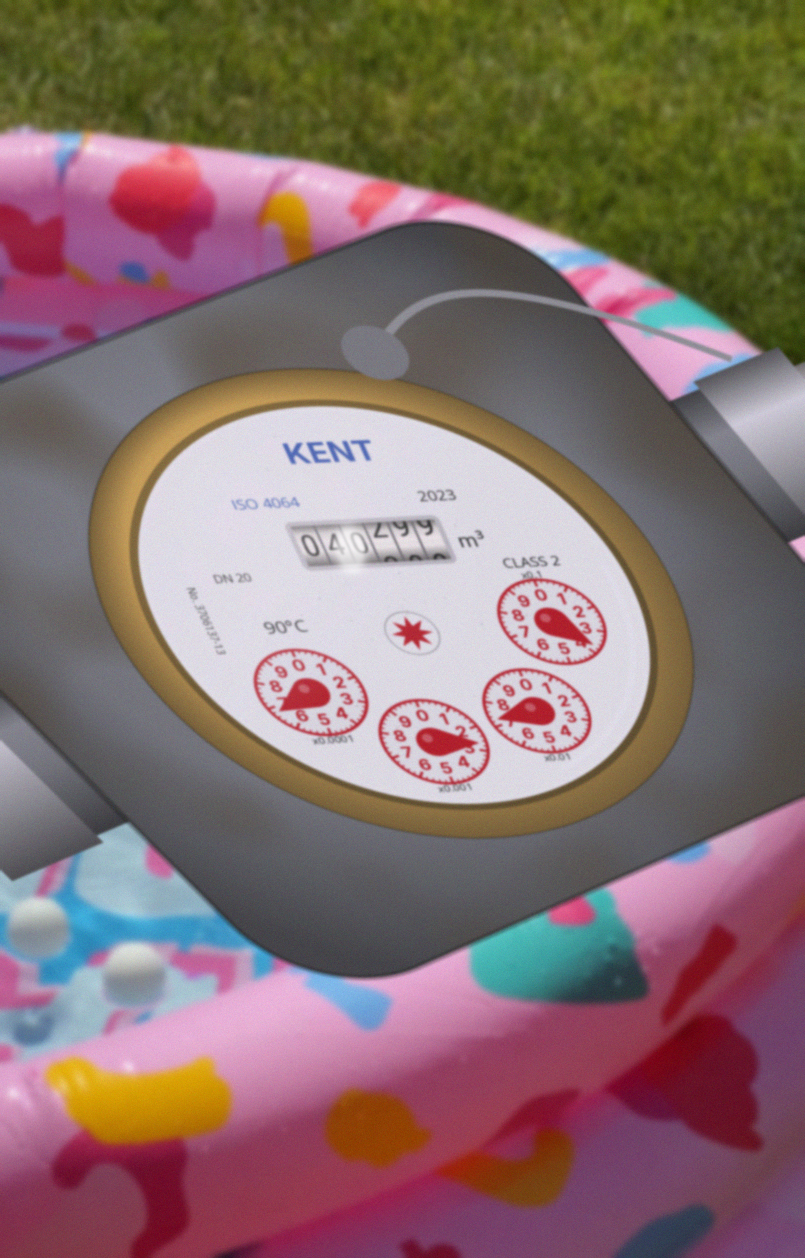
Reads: 40299.3726m³
